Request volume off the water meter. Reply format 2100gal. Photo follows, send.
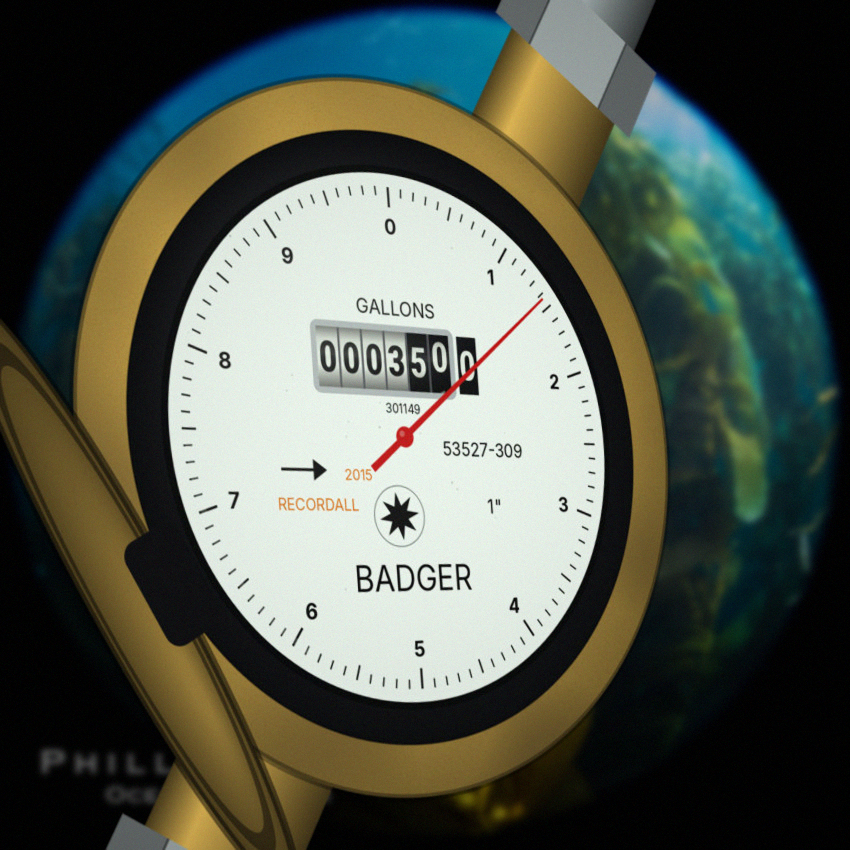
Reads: 3501.4gal
